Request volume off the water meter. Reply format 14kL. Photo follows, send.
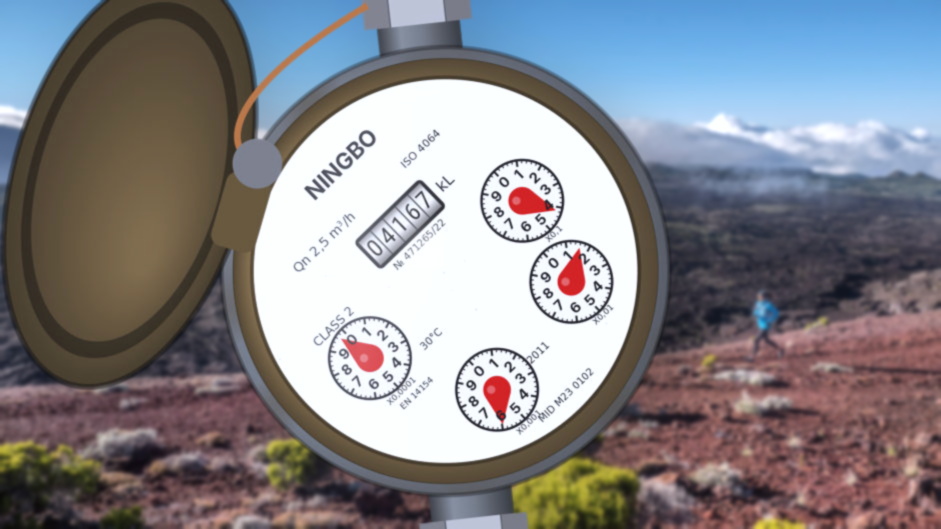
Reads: 4167.4159kL
